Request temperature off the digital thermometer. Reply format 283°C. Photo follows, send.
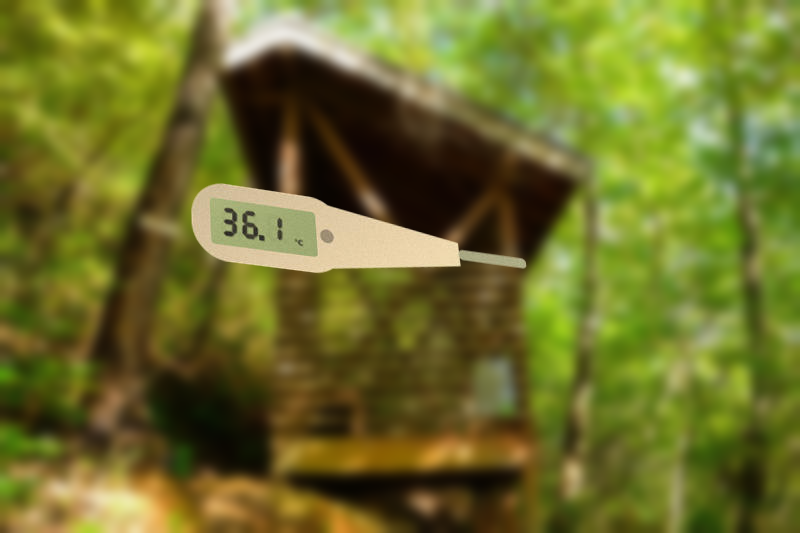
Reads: 36.1°C
